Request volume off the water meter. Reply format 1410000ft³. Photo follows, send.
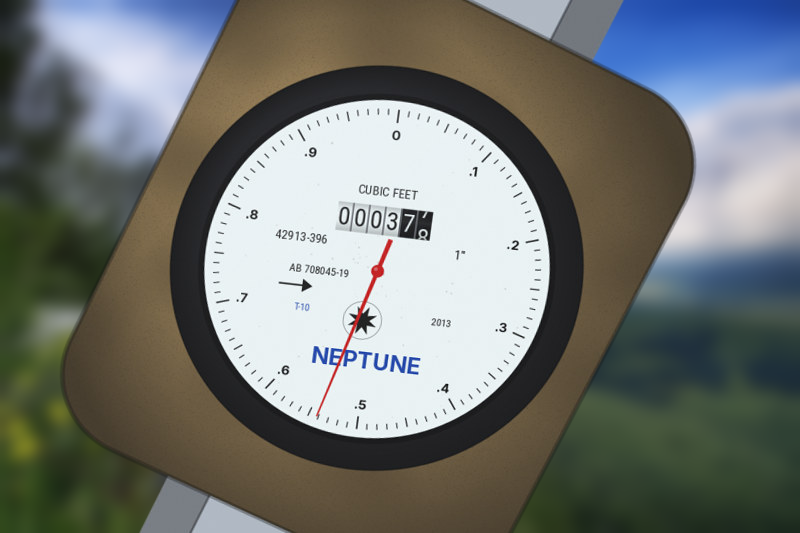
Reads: 377.54ft³
